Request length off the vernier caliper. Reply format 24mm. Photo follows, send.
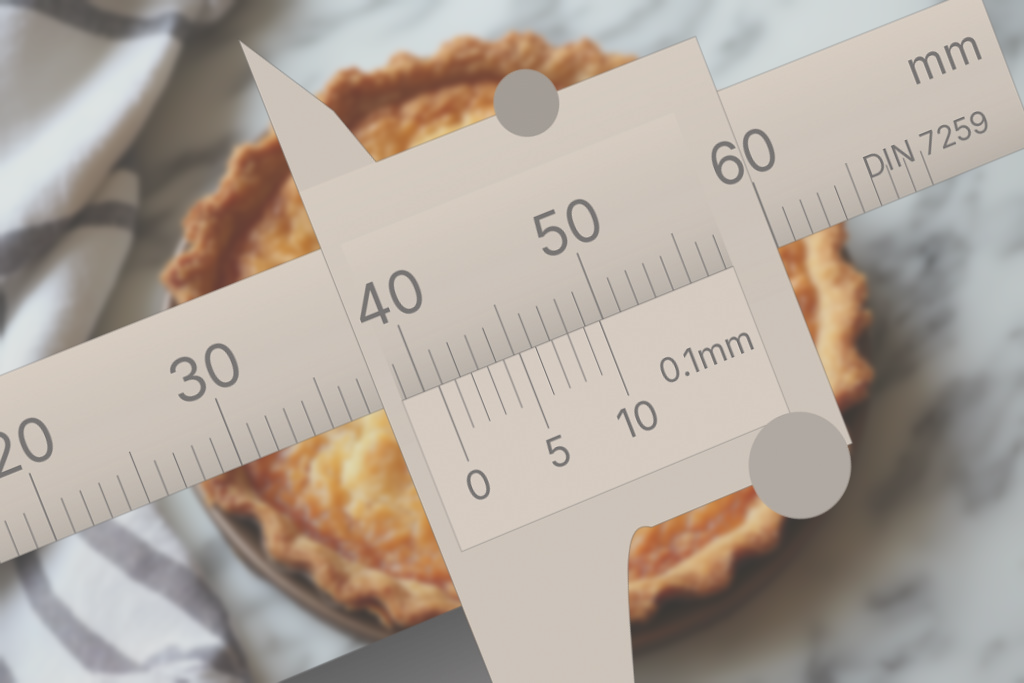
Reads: 40.8mm
